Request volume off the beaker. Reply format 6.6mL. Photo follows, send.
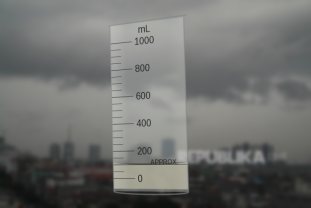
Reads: 100mL
